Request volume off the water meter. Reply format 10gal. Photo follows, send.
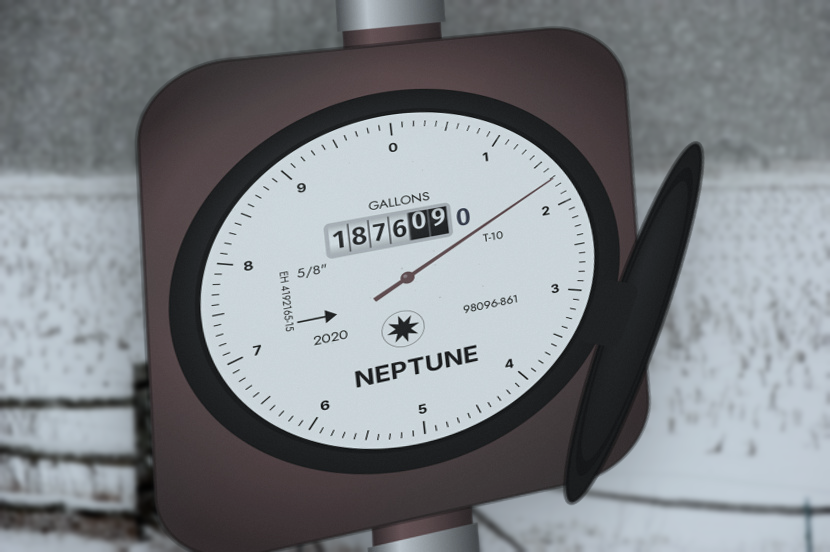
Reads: 1876091.7gal
